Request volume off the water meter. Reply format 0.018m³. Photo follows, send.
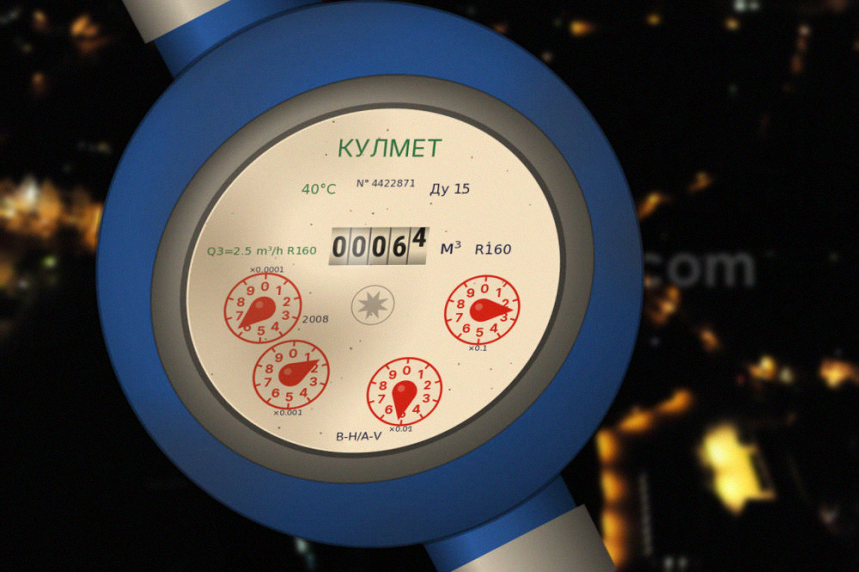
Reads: 64.2516m³
